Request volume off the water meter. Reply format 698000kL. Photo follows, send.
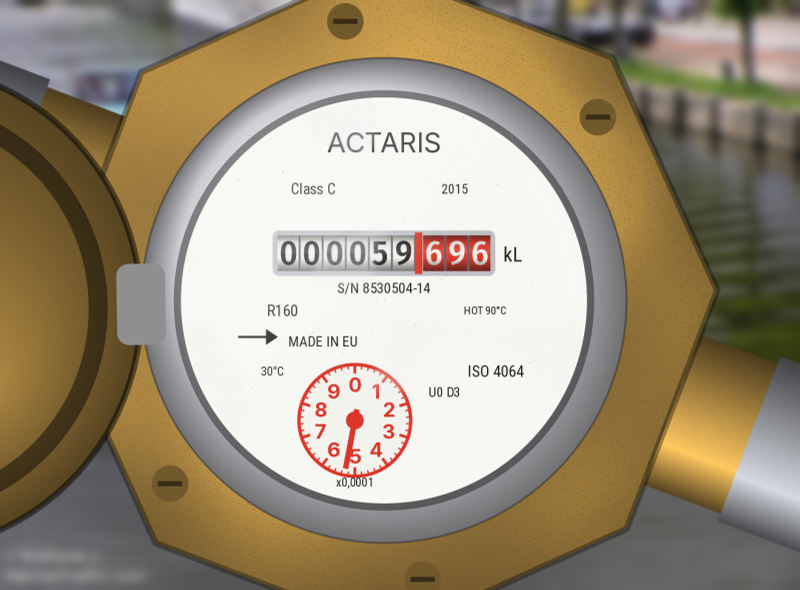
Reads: 59.6965kL
